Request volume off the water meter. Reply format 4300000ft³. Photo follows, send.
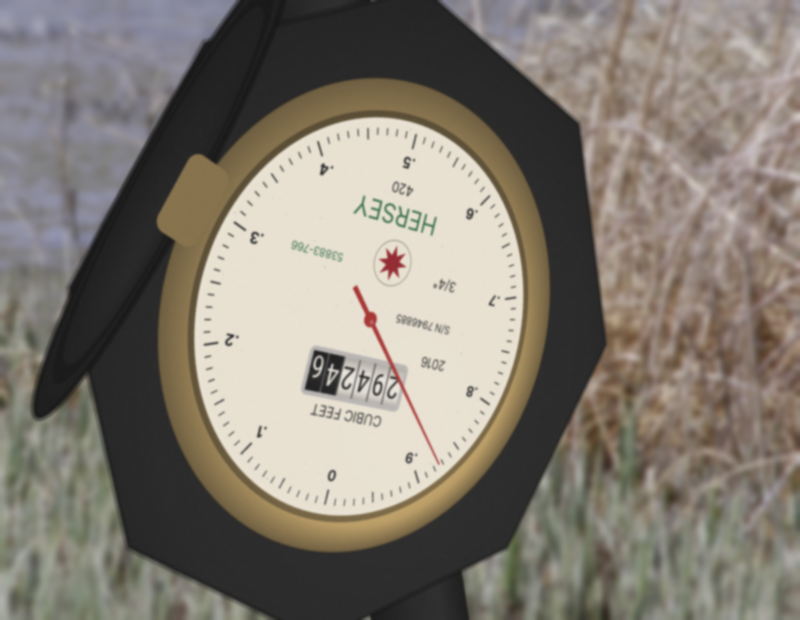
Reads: 294245.87ft³
